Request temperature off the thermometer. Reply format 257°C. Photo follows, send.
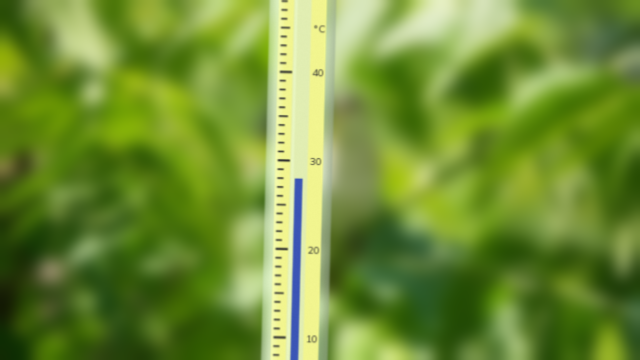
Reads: 28°C
